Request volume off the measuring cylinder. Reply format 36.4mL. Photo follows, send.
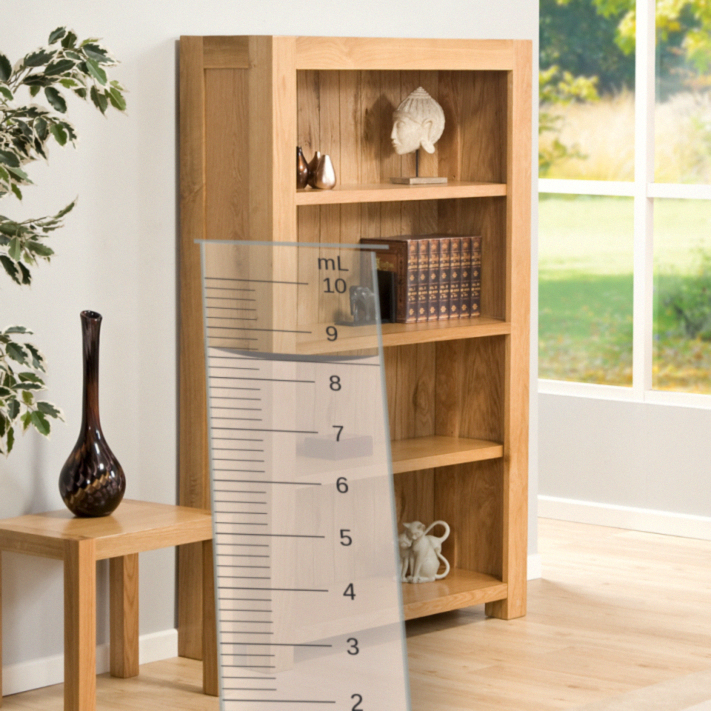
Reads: 8.4mL
